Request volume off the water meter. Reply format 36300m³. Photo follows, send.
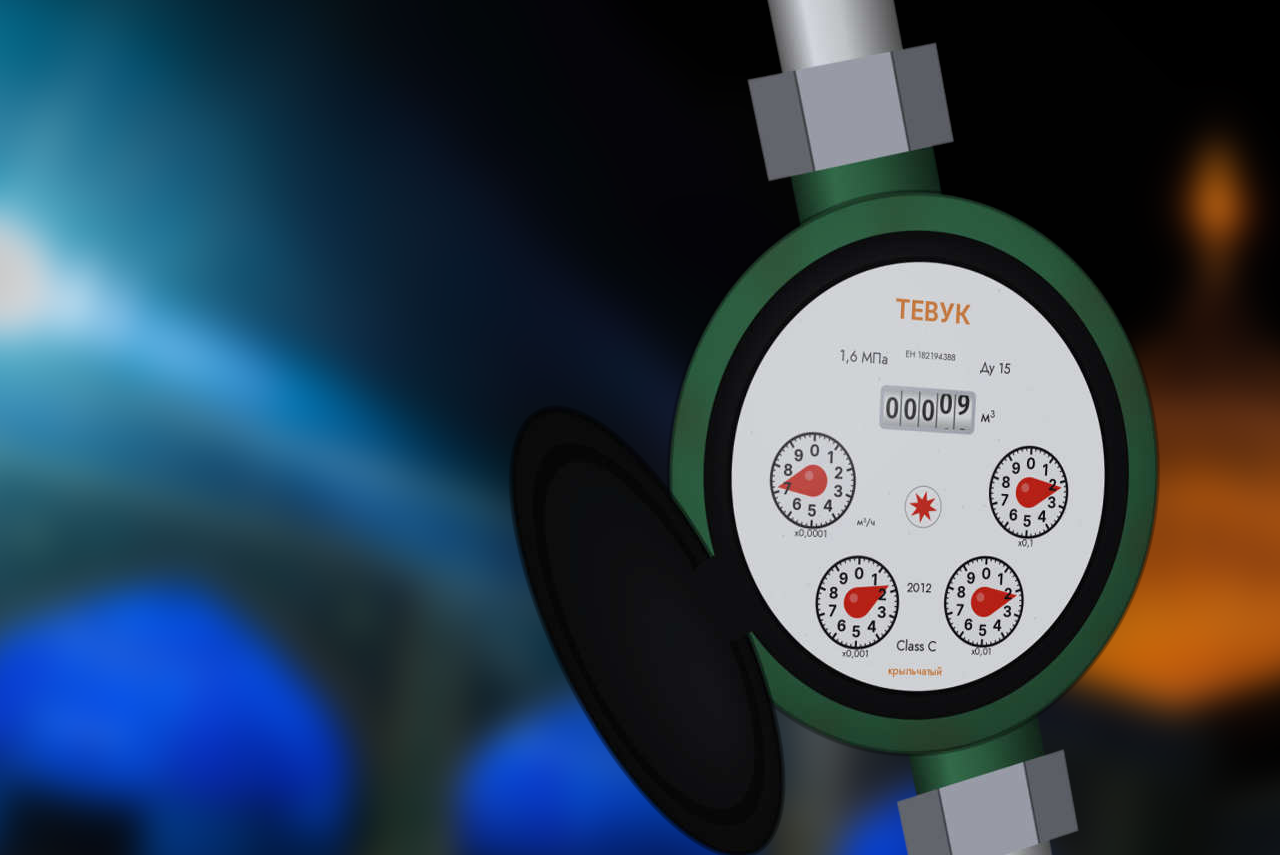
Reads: 9.2217m³
